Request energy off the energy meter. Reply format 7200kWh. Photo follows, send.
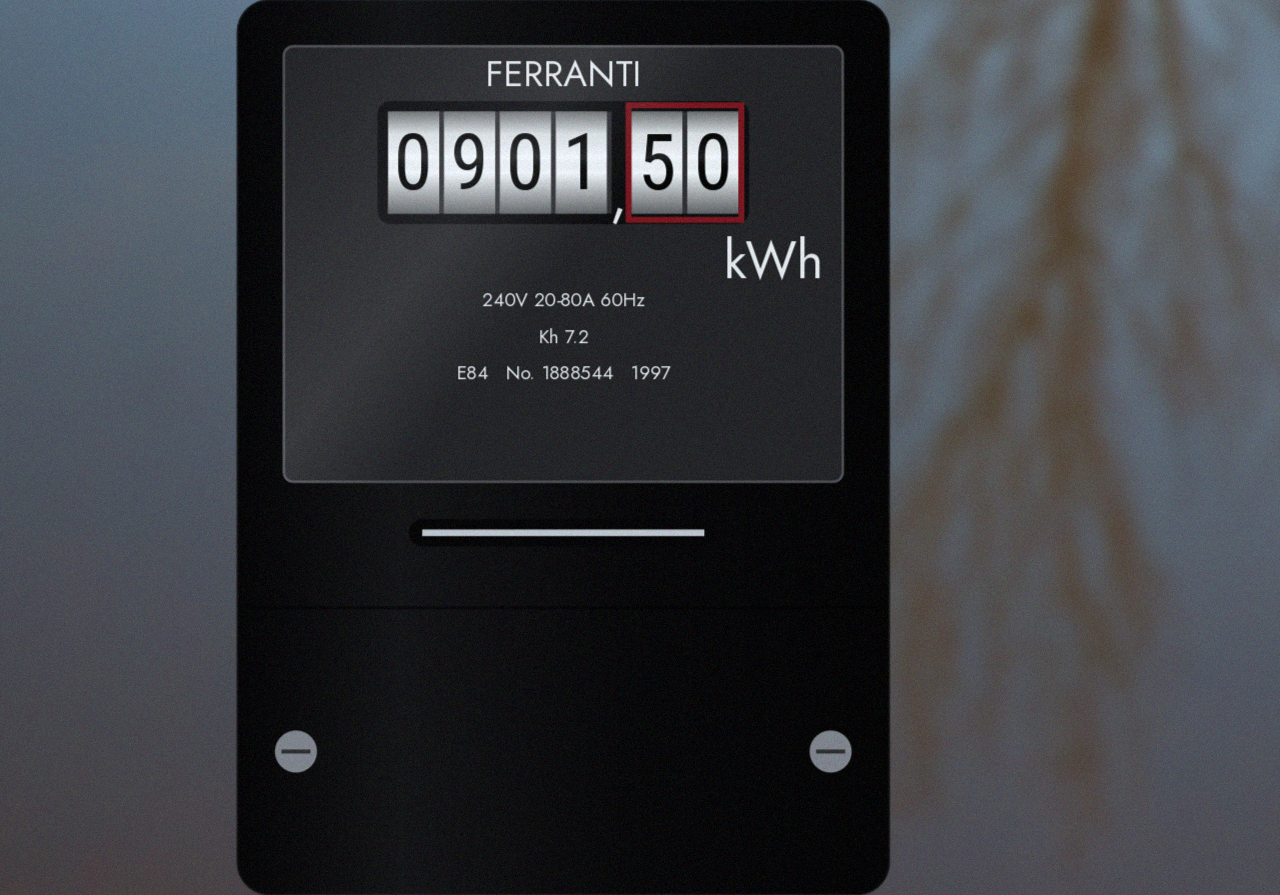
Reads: 901.50kWh
